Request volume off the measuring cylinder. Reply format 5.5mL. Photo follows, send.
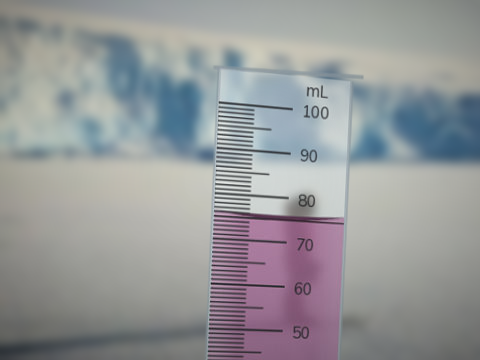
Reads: 75mL
